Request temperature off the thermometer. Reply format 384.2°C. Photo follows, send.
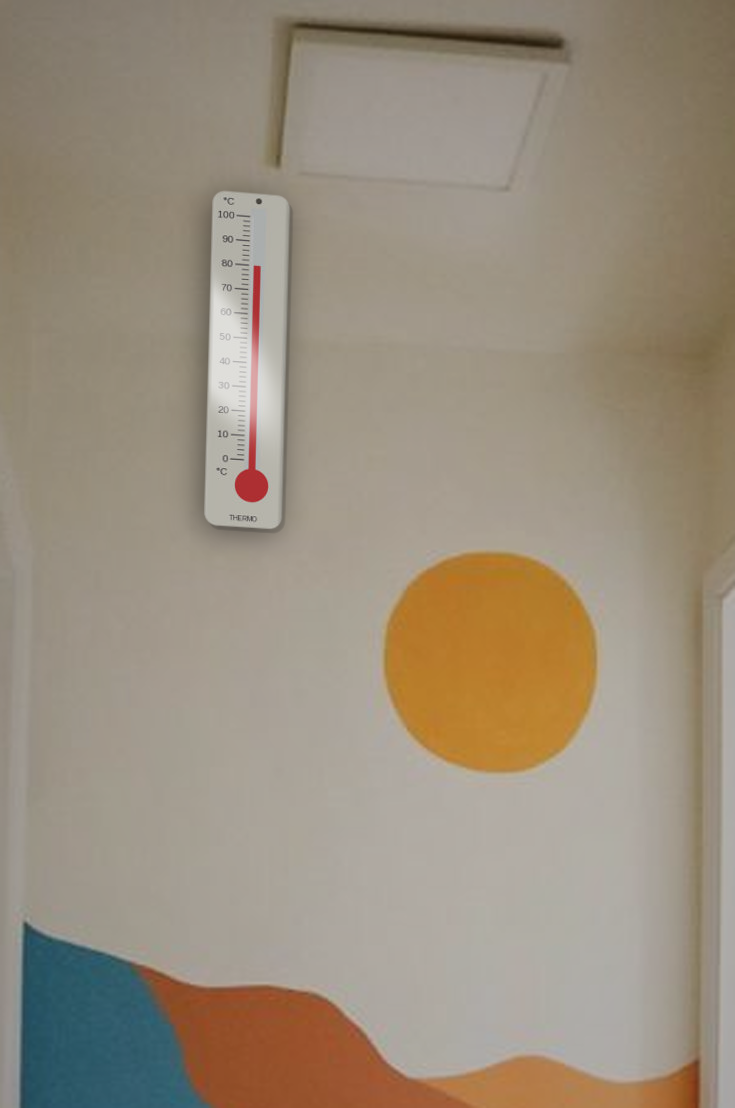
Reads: 80°C
